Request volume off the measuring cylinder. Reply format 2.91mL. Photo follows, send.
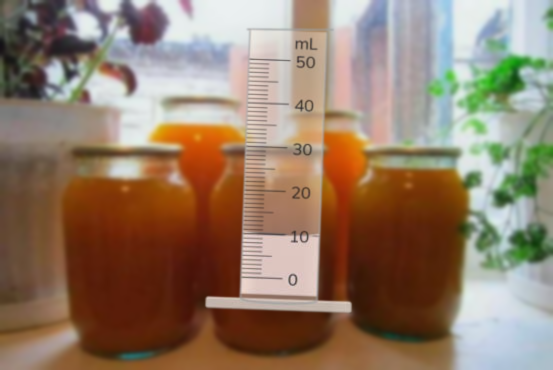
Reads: 10mL
